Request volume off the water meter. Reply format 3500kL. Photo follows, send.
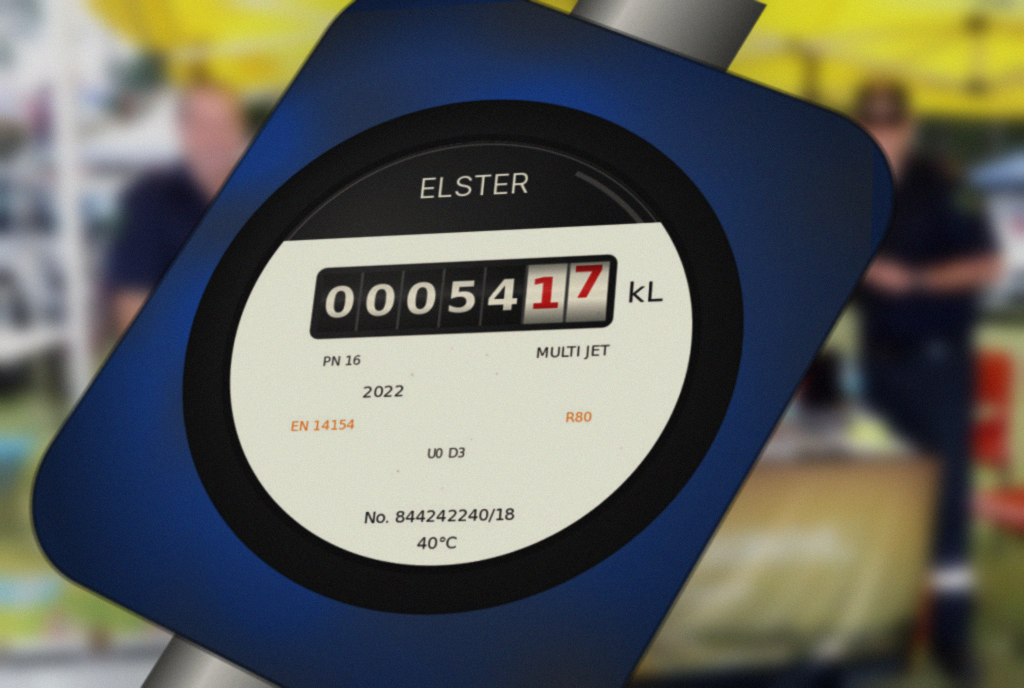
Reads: 54.17kL
